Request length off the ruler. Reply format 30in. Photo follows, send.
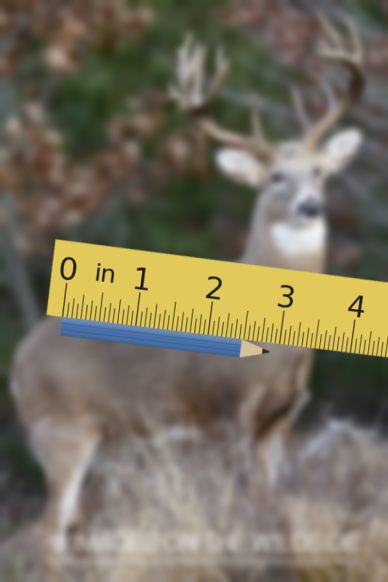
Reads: 2.875in
